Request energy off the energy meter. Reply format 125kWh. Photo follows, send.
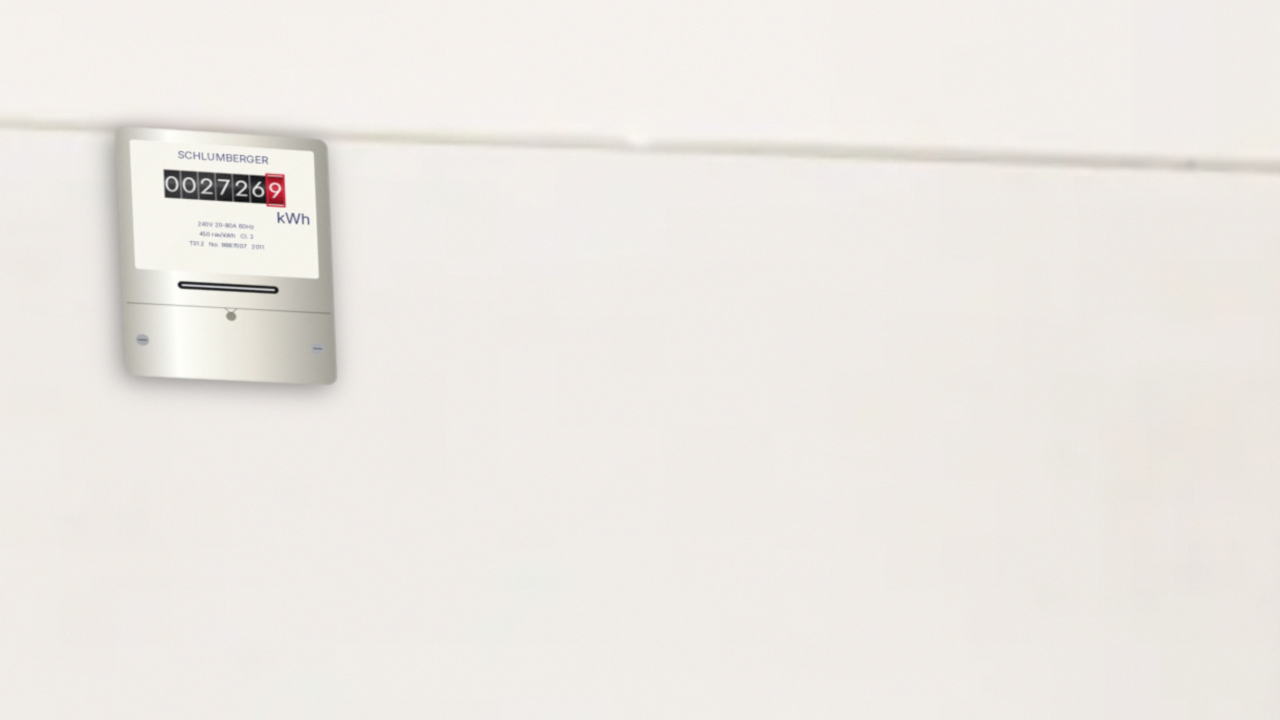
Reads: 2726.9kWh
